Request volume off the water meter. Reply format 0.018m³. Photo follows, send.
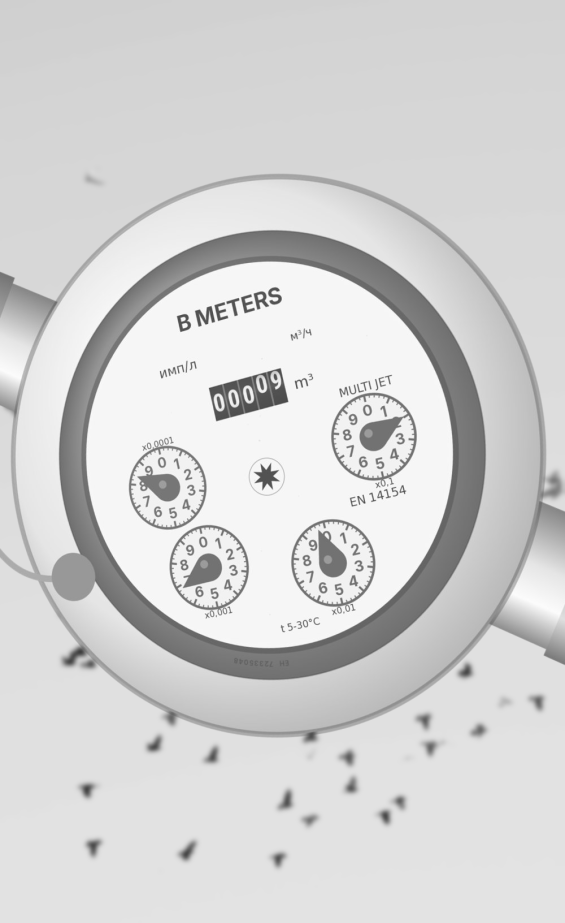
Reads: 9.1968m³
